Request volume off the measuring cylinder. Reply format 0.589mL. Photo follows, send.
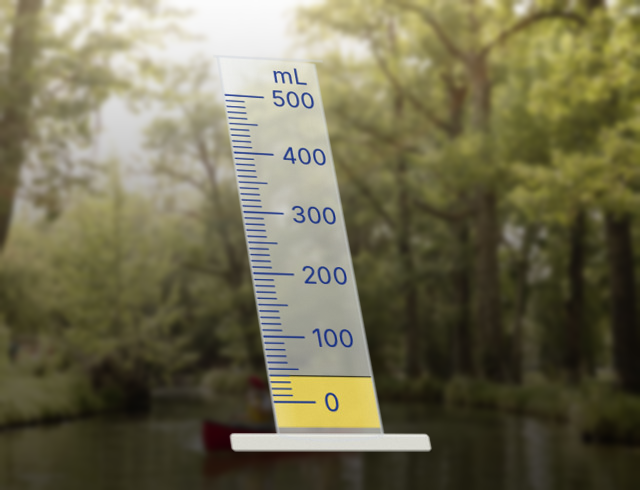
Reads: 40mL
